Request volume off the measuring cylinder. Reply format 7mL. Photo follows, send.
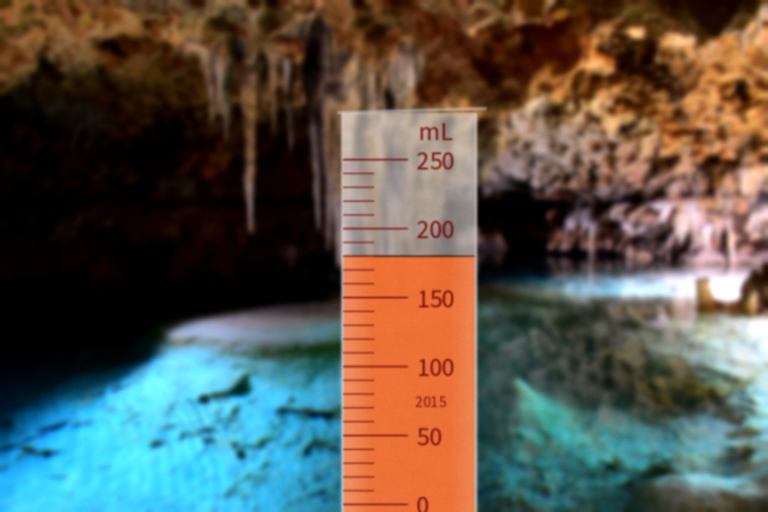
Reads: 180mL
